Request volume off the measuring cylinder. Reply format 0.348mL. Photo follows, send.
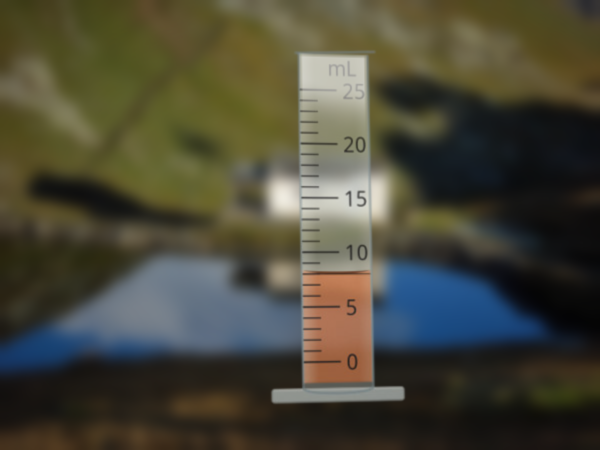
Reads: 8mL
